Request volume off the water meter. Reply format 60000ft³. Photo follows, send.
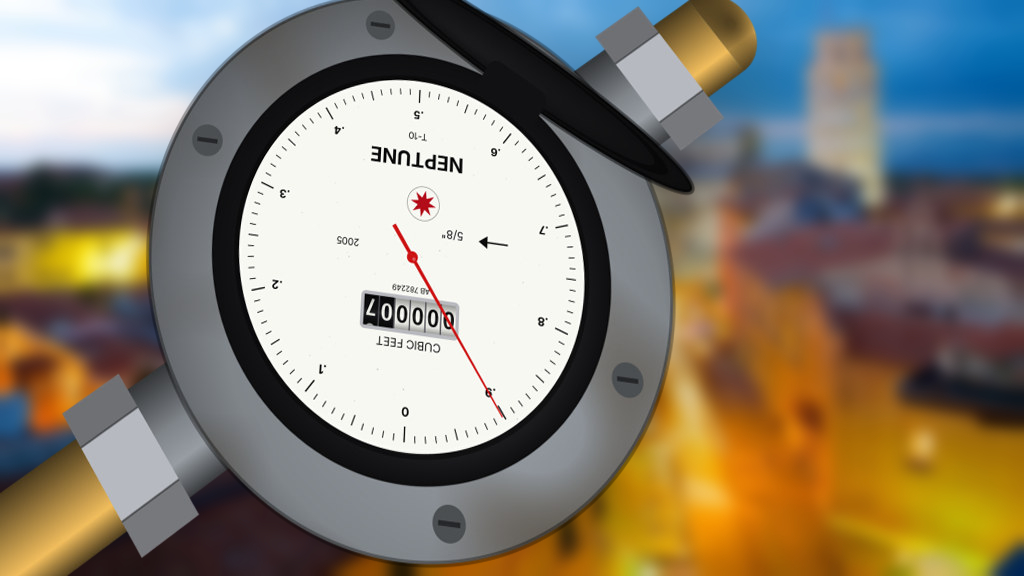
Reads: 6.90ft³
